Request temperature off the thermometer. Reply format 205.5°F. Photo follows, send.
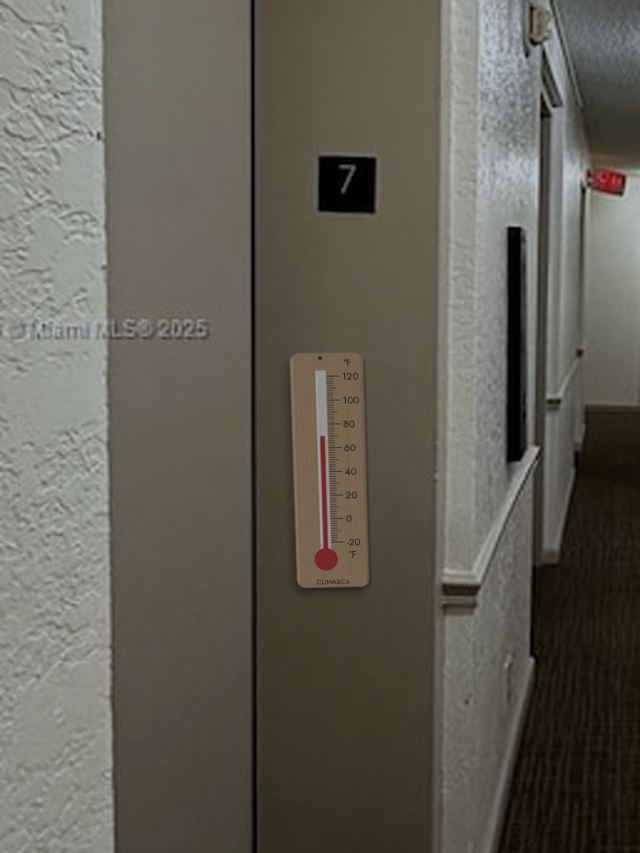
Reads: 70°F
